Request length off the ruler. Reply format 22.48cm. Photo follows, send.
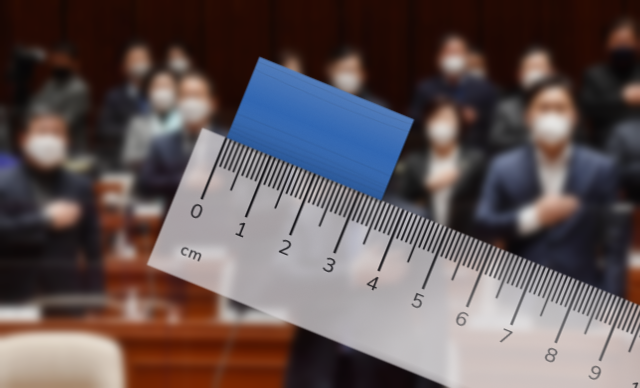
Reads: 3.5cm
